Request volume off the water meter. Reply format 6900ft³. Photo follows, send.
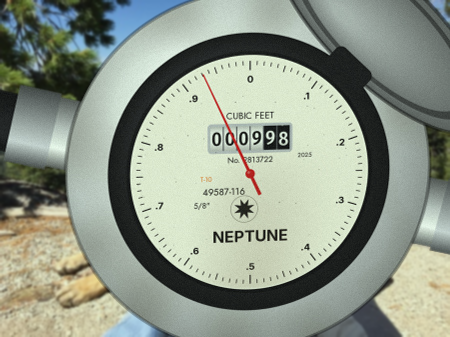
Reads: 997.93ft³
